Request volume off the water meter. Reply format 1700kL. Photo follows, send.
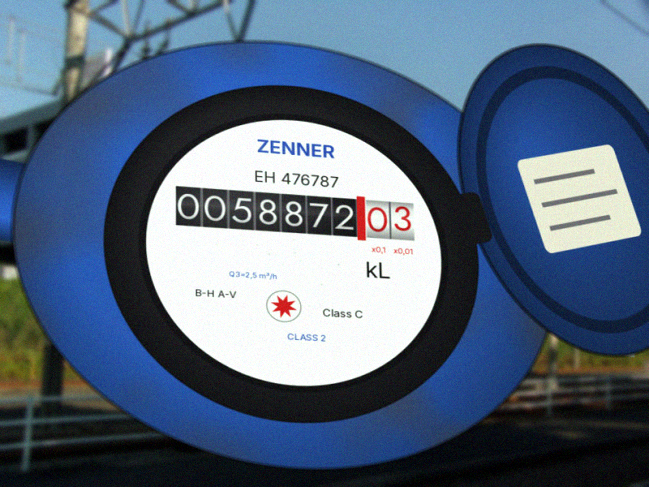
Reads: 58872.03kL
